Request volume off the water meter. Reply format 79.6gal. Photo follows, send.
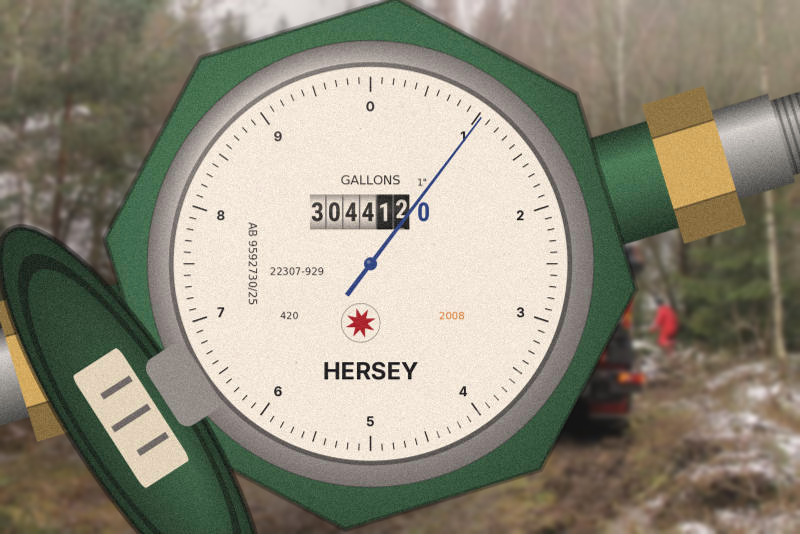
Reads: 3044121.0gal
